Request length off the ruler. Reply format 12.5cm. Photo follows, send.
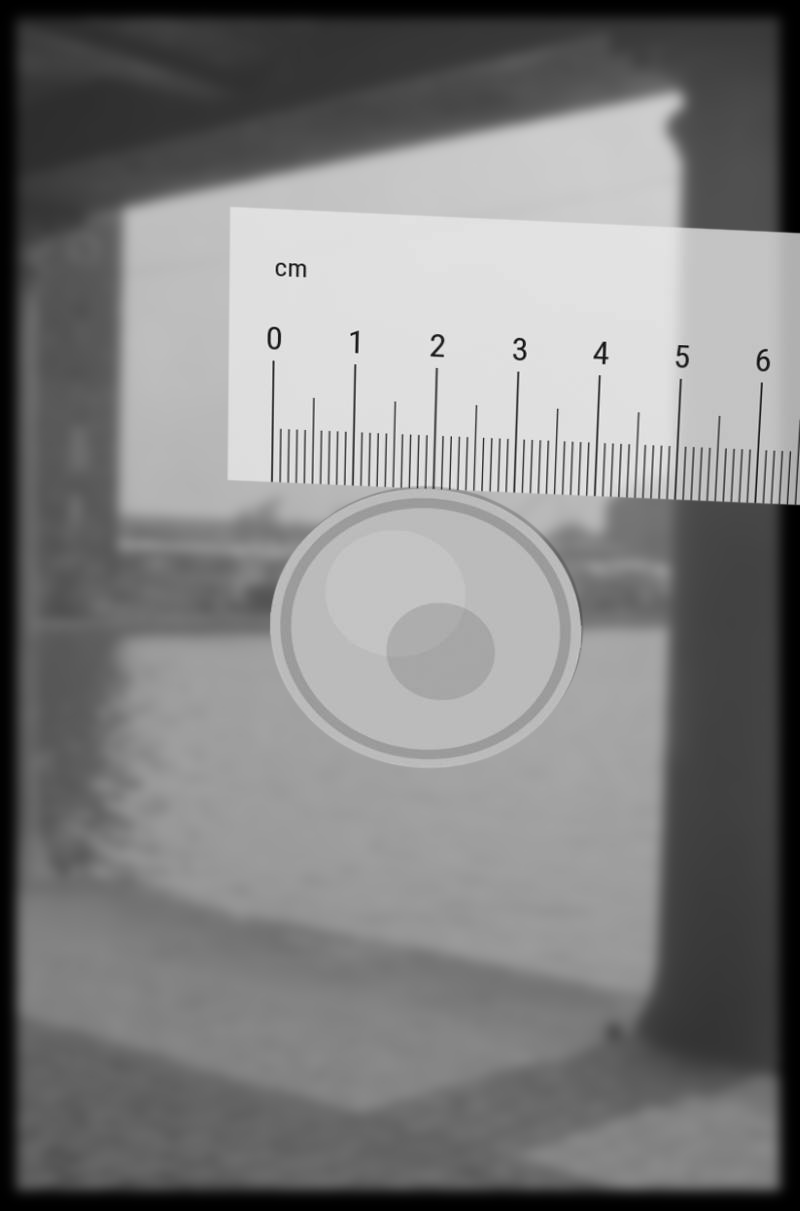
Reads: 3.9cm
